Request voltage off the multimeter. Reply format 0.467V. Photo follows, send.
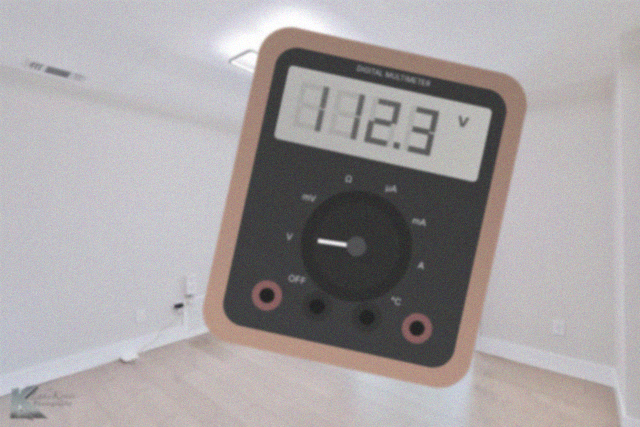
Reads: 112.3V
